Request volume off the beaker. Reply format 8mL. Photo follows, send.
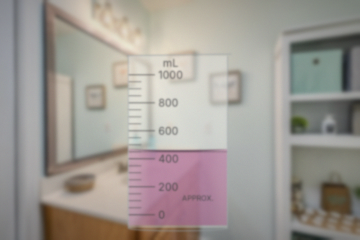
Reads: 450mL
